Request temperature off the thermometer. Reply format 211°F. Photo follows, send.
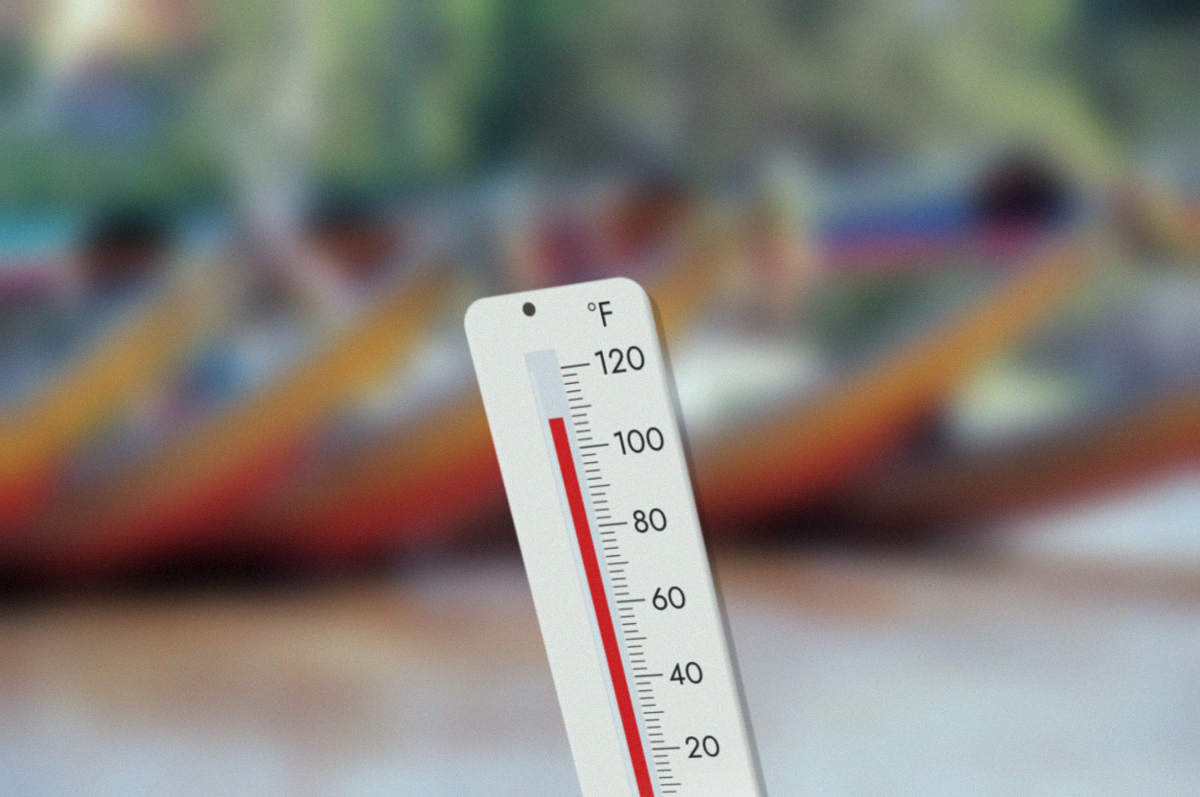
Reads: 108°F
